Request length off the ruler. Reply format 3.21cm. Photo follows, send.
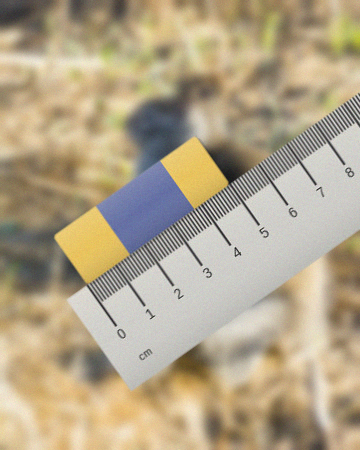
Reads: 5cm
